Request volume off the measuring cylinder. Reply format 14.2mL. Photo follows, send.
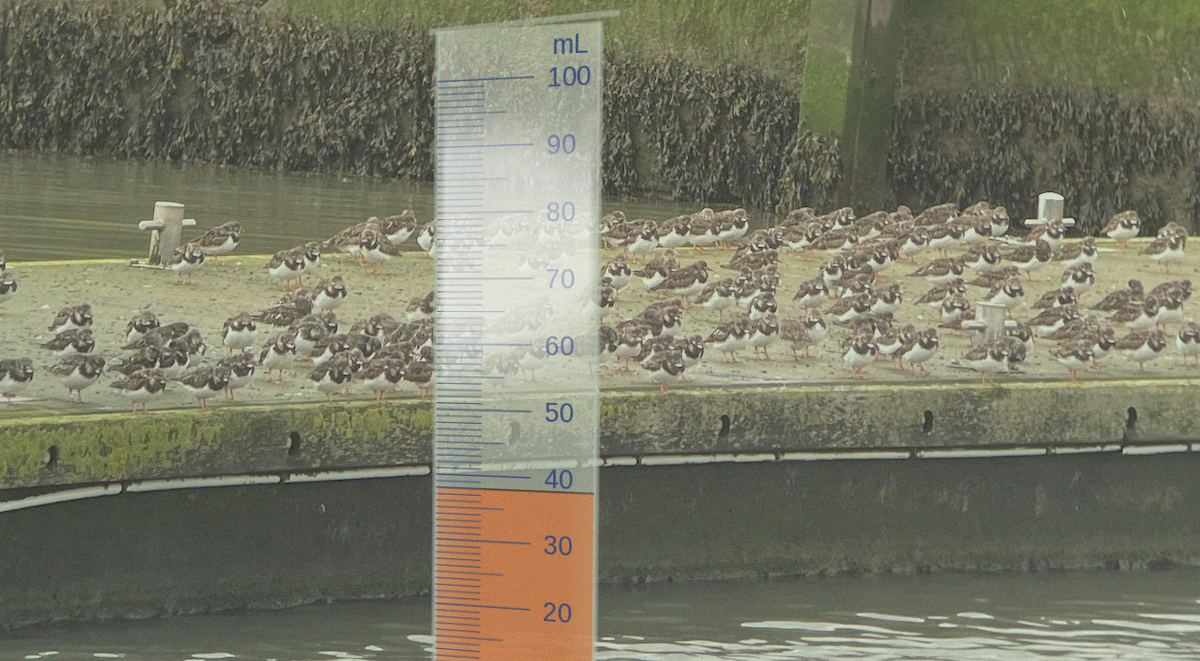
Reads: 38mL
